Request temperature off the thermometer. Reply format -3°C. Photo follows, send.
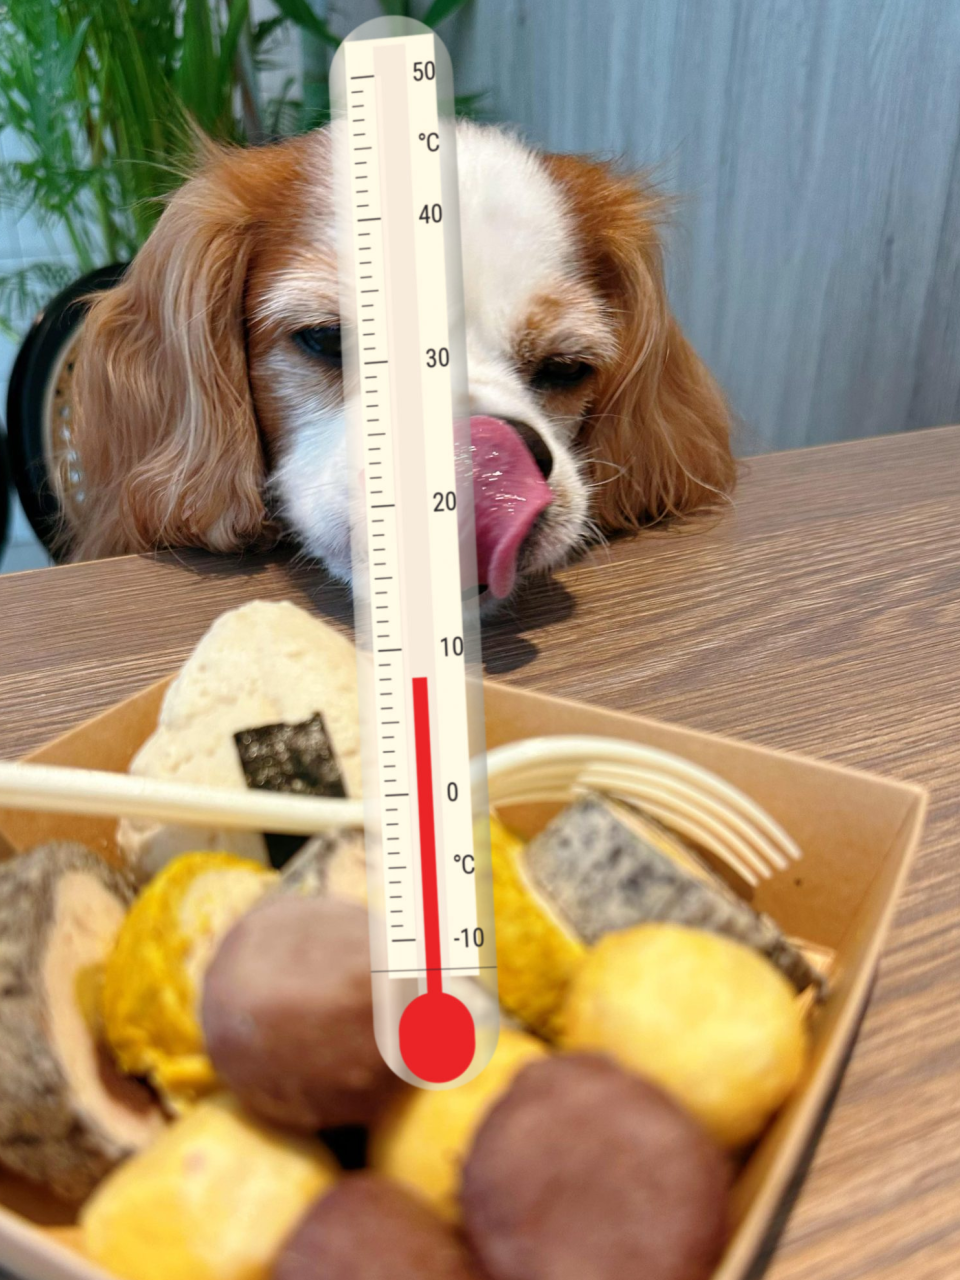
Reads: 8°C
